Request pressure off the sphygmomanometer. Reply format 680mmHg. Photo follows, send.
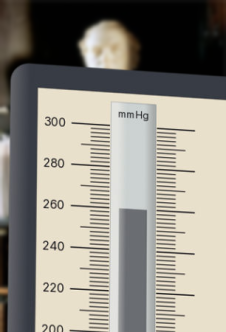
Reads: 260mmHg
